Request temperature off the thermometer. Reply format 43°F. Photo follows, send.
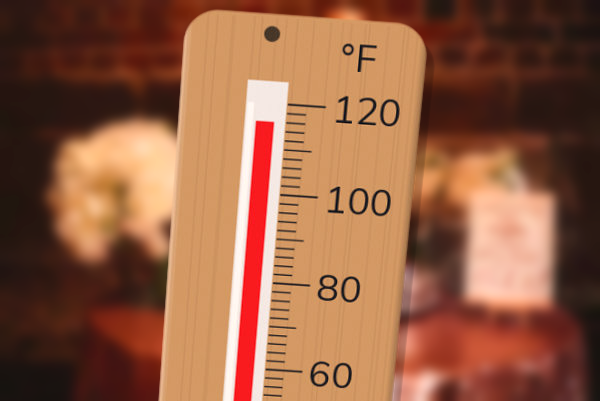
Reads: 116°F
